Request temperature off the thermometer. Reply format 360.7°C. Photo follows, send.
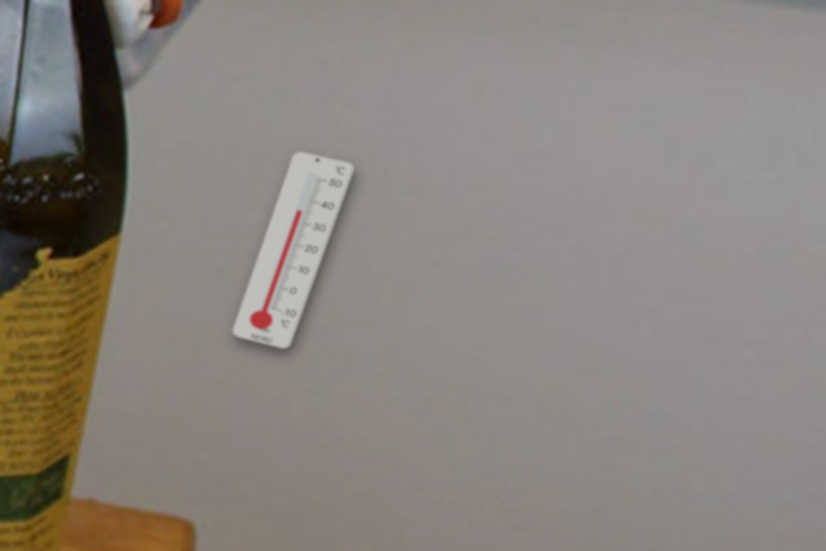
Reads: 35°C
